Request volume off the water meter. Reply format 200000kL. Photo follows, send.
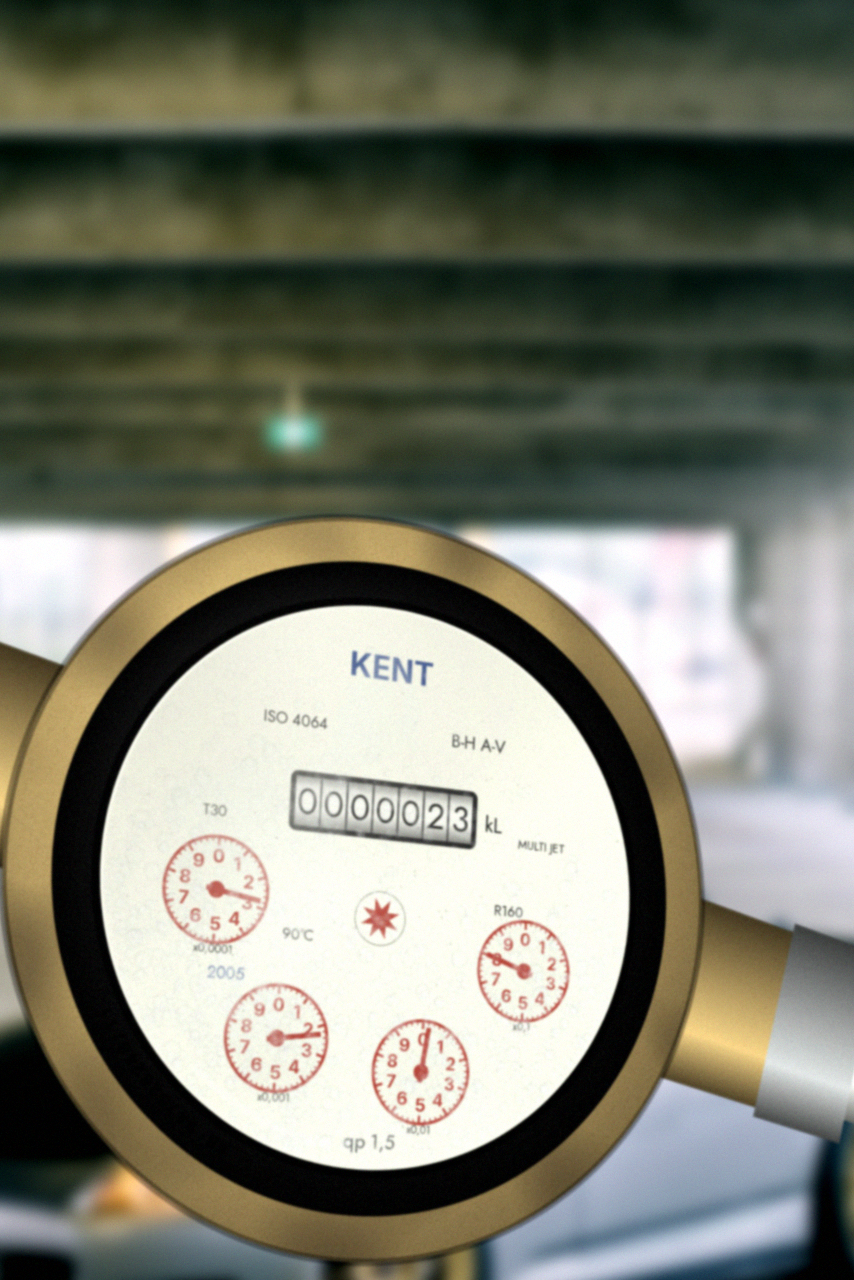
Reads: 23.8022kL
